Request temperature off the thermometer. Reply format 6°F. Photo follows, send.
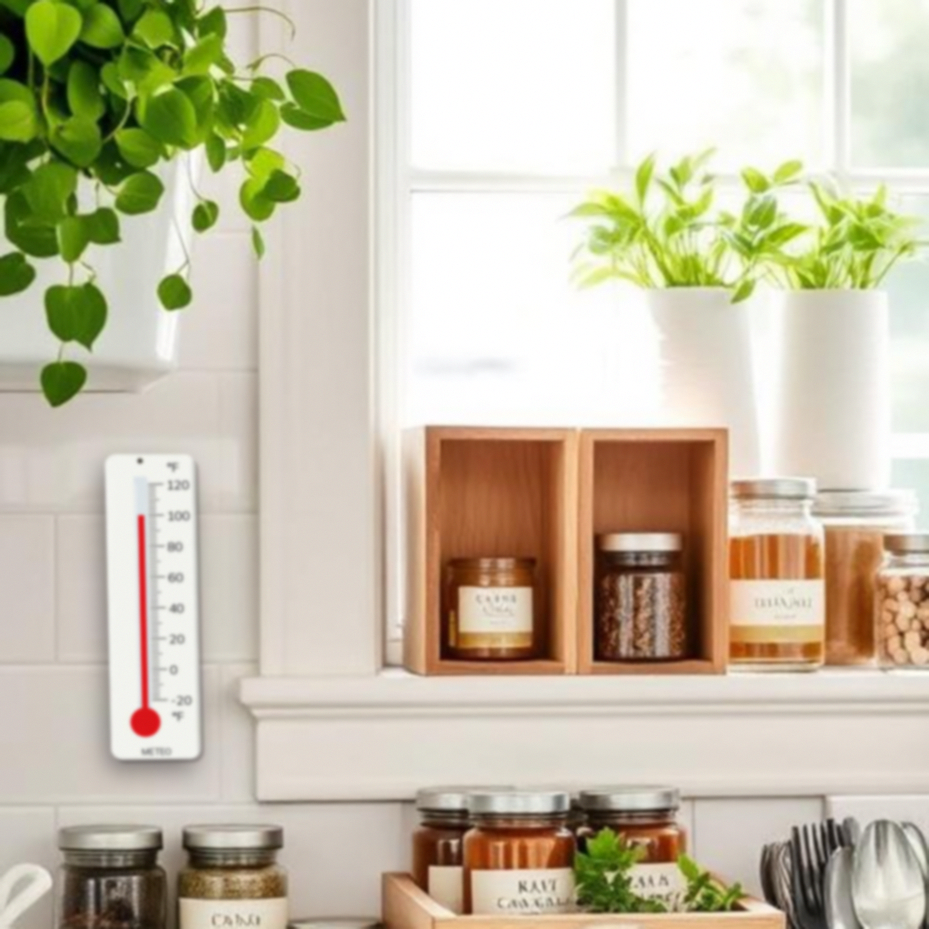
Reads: 100°F
